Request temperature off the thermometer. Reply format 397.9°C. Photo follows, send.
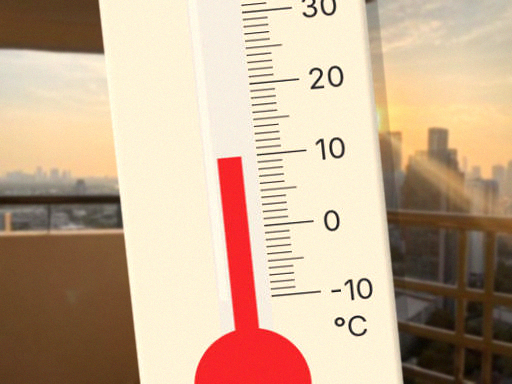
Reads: 10°C
